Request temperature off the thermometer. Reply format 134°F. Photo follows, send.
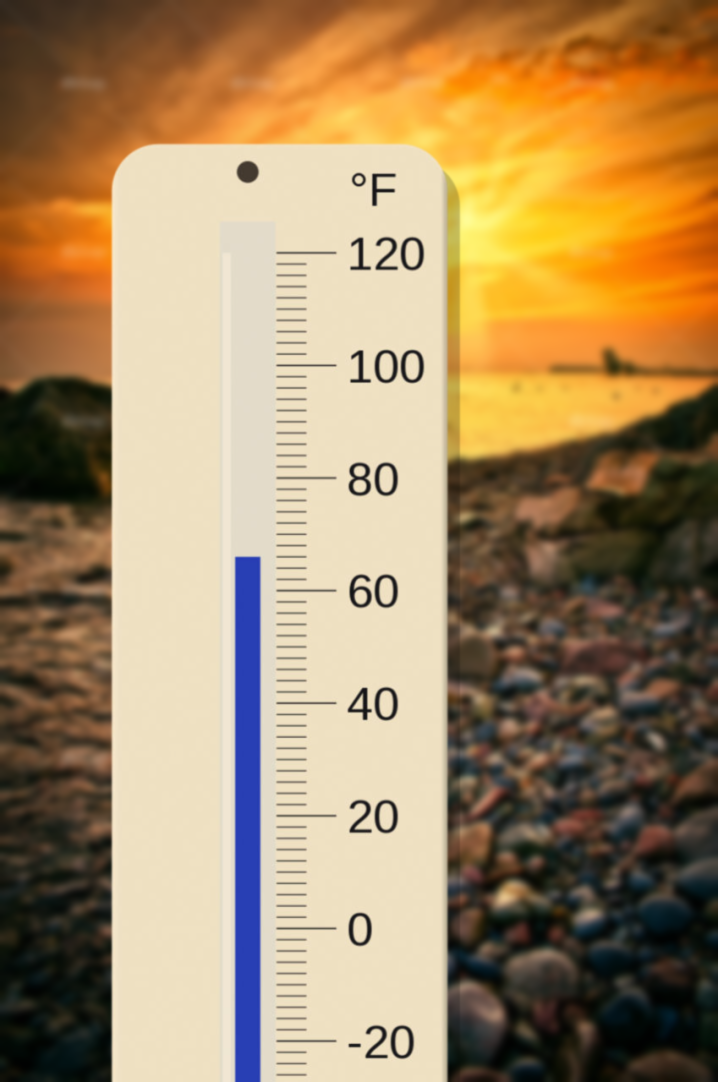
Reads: 66°F
